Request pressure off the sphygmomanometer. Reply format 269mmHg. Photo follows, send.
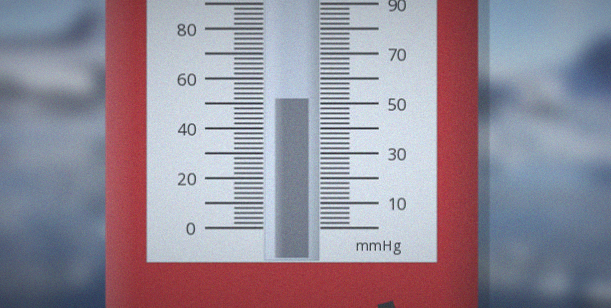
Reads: 52mmHg
